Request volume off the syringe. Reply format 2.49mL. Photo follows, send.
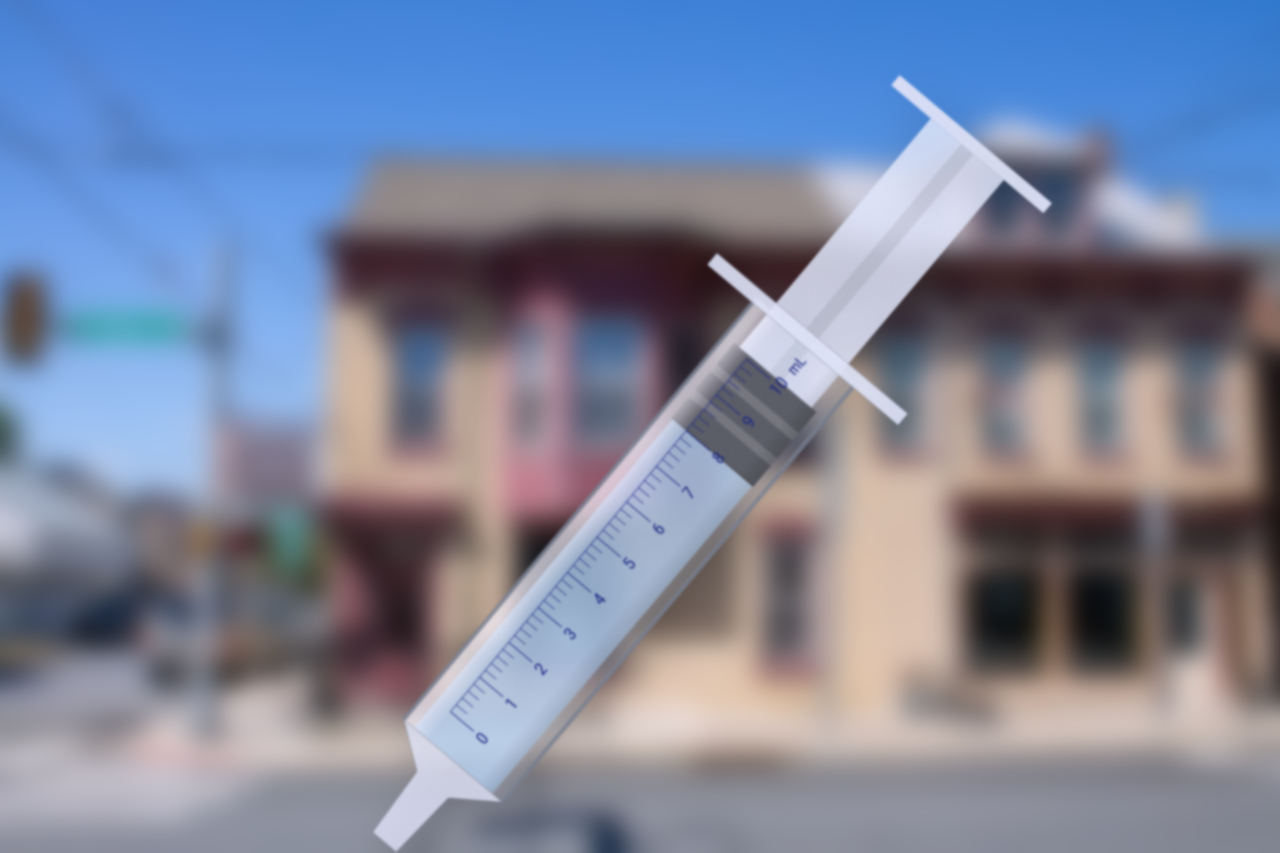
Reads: 8mL
